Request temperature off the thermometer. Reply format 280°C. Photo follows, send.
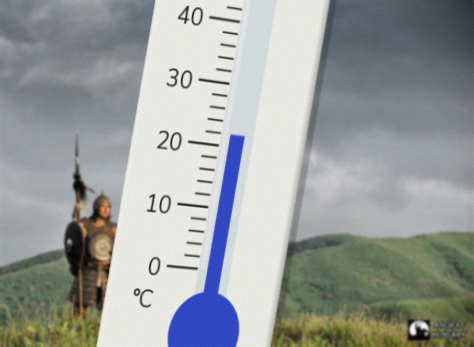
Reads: 22°C
